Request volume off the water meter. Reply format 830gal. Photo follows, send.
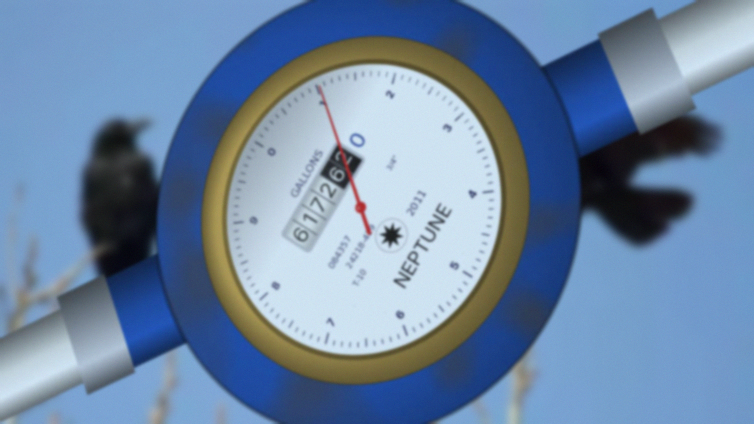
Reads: 6172621.0gal
